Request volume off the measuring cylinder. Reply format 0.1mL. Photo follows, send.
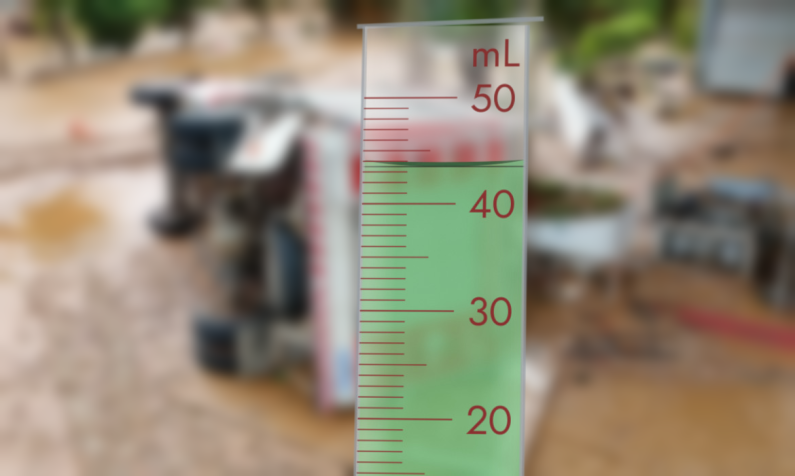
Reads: 43.5mL
